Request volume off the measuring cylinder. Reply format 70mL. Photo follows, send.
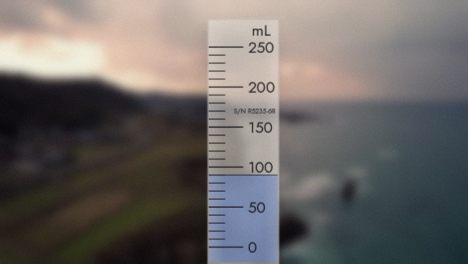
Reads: 90mL
